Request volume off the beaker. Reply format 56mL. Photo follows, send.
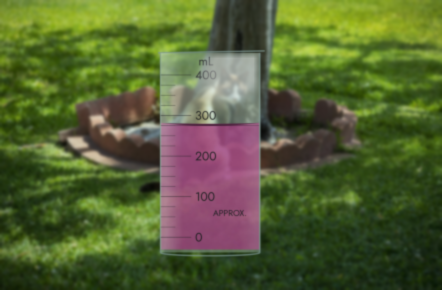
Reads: 275mL
